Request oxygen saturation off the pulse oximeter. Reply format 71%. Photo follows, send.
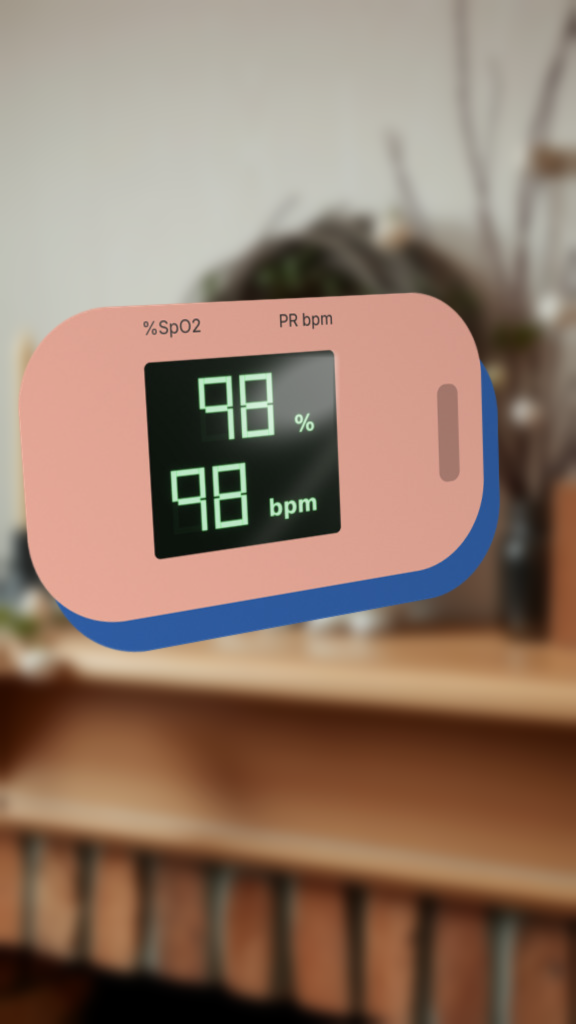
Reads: 98%
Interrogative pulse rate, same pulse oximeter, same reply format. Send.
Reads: 98bpm
